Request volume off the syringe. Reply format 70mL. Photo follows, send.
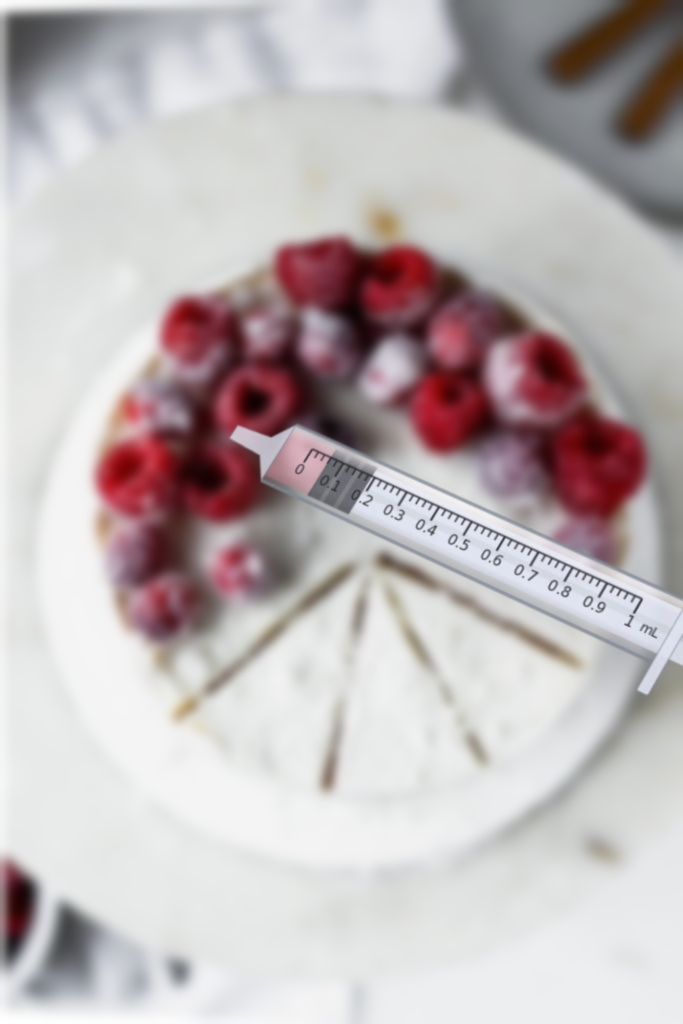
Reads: 0.06mL
